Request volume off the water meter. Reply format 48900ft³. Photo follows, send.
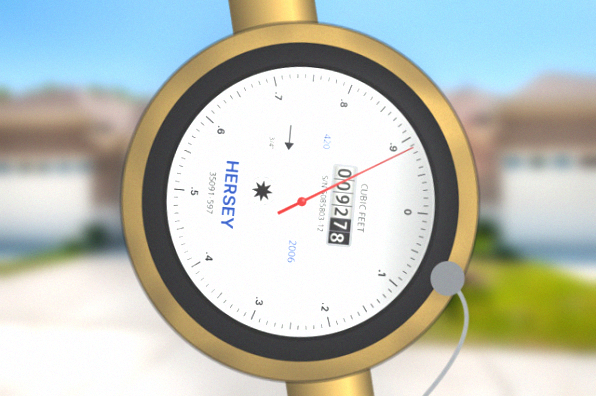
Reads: 9277.91ft³
